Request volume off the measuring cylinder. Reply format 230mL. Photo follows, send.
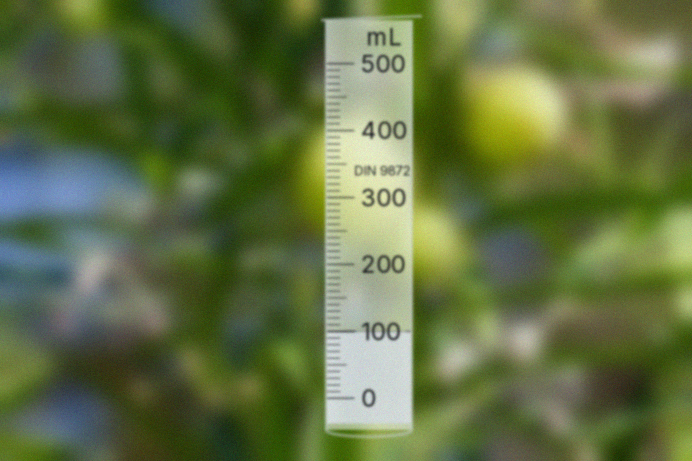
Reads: 100mL
